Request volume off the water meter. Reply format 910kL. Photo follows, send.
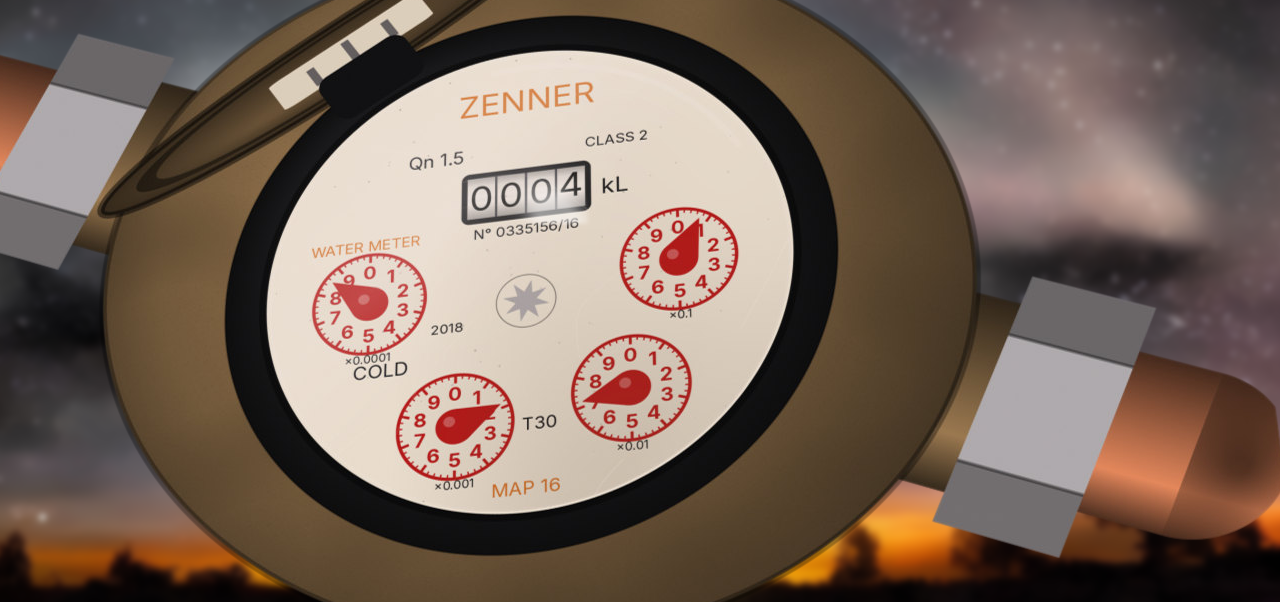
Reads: 4.0718kL
